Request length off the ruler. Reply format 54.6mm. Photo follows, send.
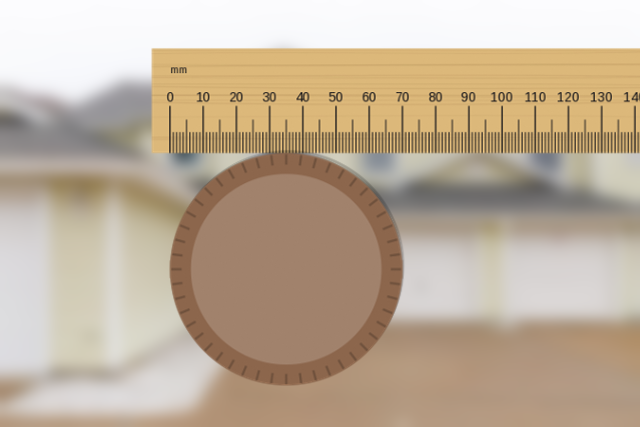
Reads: 70mm
